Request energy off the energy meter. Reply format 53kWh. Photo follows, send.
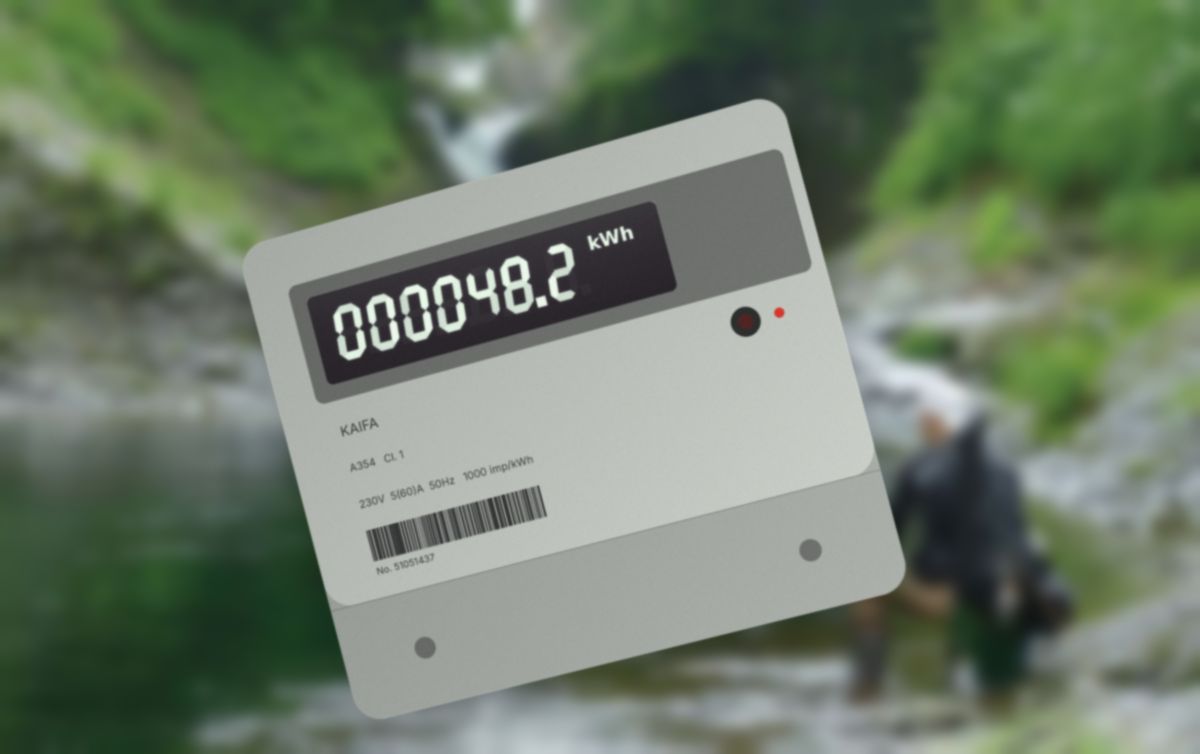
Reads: 48.2kWh
